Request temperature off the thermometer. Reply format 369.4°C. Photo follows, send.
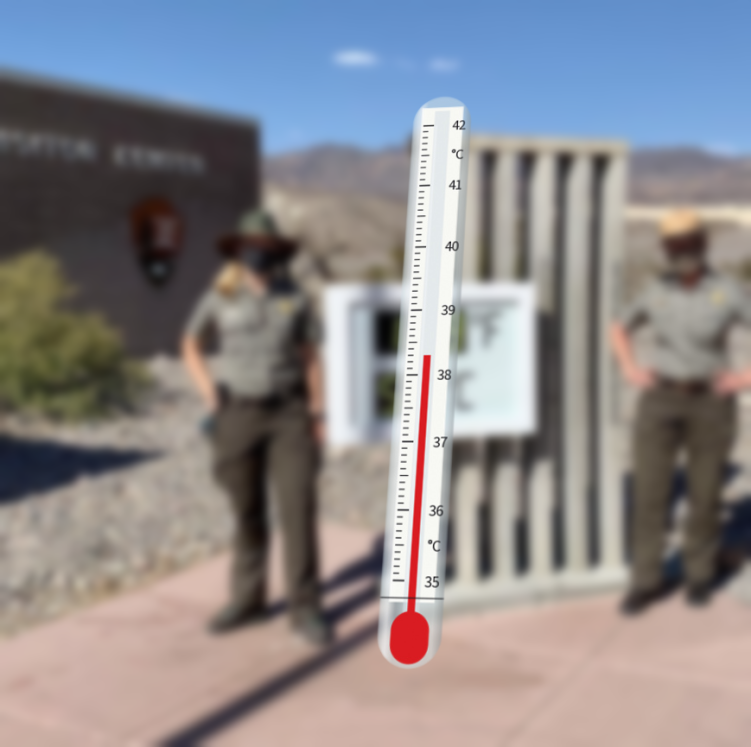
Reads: 38.3°C
